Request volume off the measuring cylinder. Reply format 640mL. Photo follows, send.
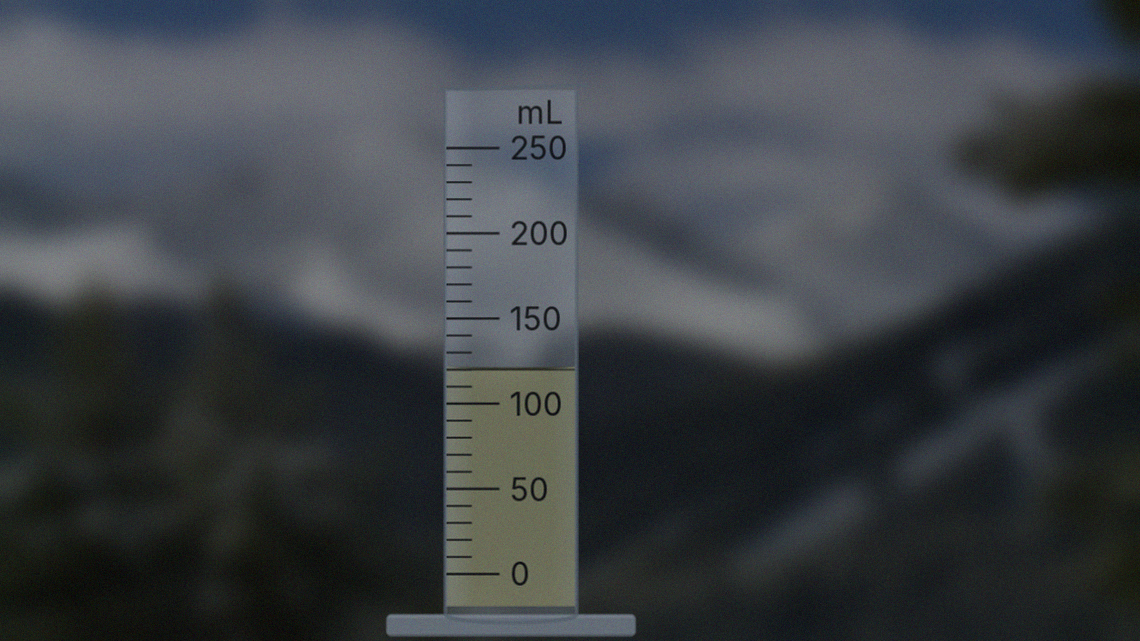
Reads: 120mL
